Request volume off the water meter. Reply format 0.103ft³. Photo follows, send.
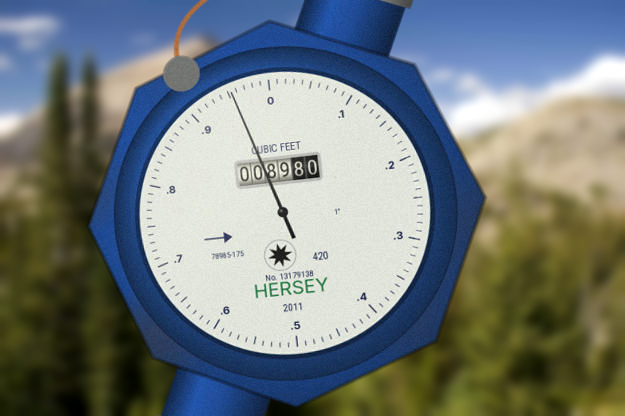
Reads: 8979.95ft³
